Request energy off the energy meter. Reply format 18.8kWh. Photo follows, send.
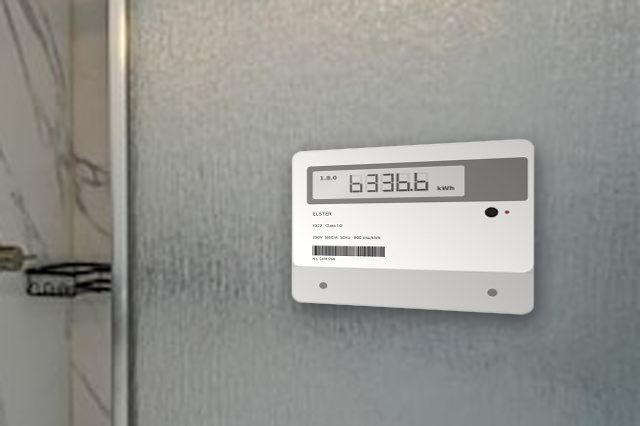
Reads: 6336.6kWh
